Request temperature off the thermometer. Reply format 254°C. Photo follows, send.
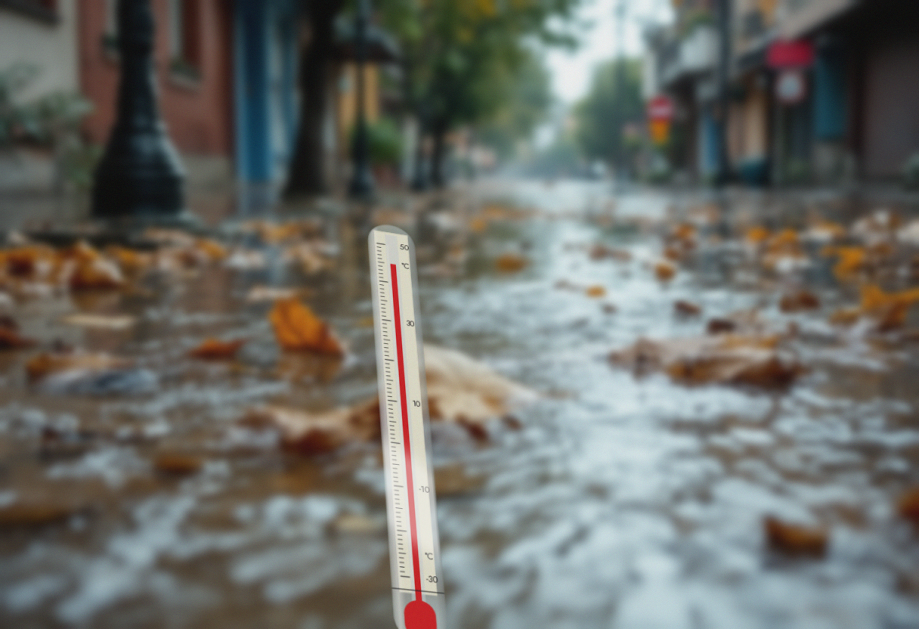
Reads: 45°C
